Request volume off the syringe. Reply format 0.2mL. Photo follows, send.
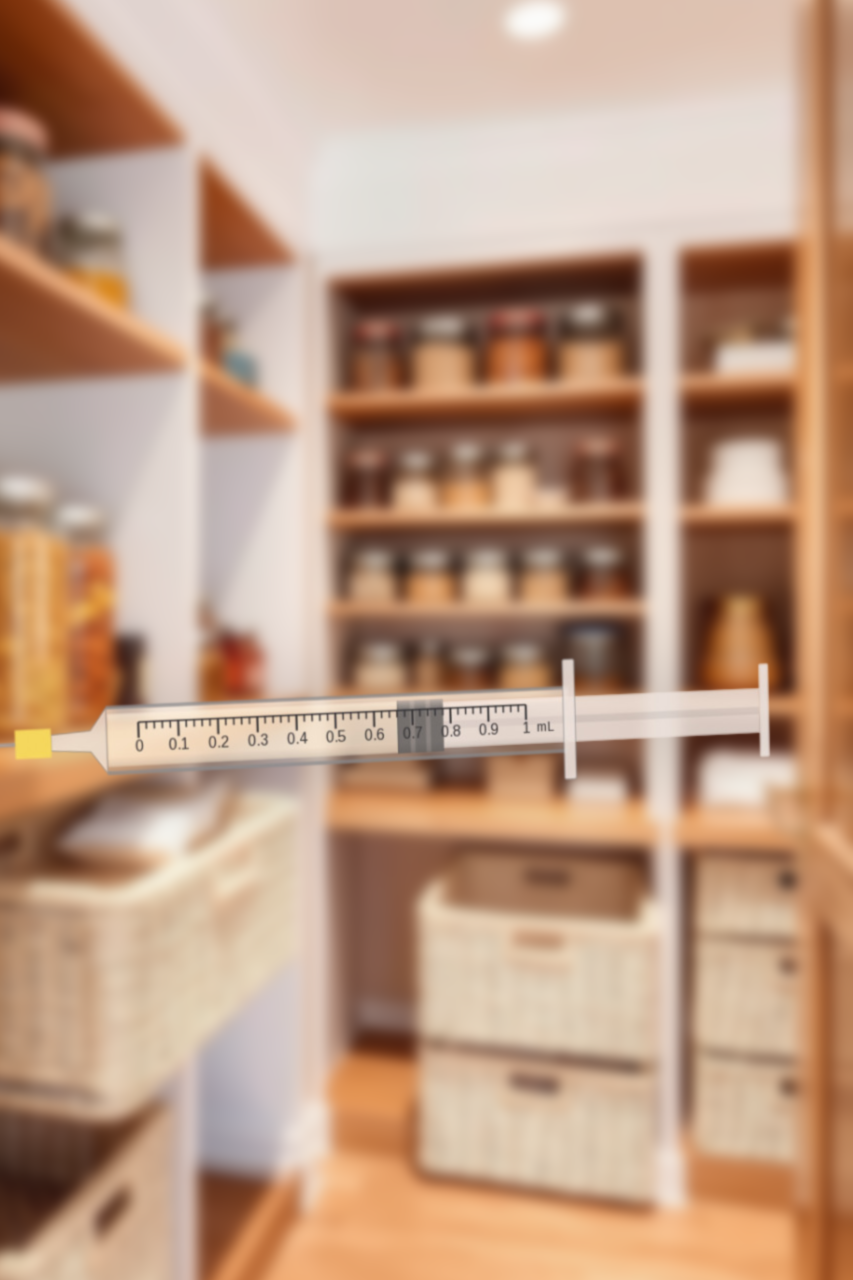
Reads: 0.66mL
